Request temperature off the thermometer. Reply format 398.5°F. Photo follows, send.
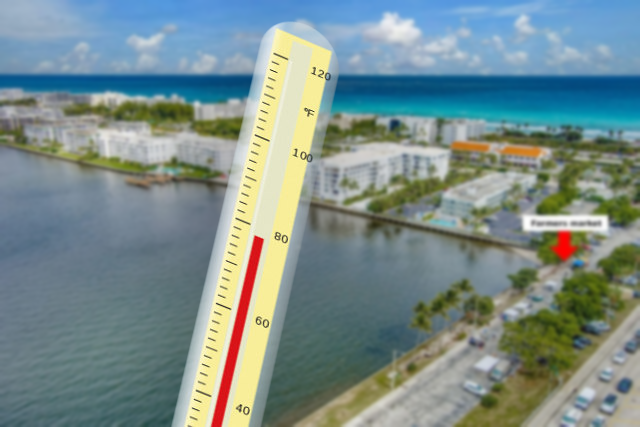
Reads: 78°F
